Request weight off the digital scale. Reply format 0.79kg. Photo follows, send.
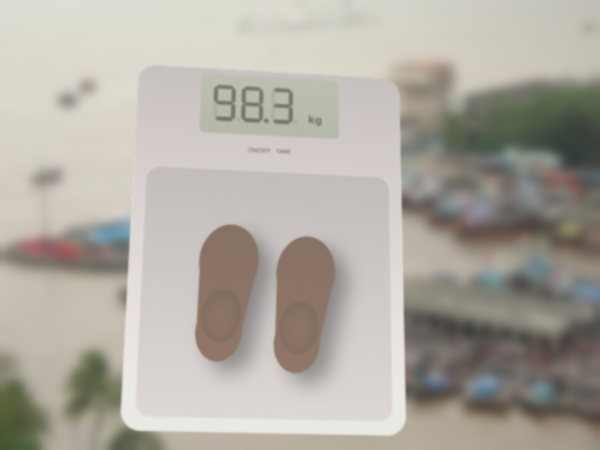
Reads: 98.3kg
